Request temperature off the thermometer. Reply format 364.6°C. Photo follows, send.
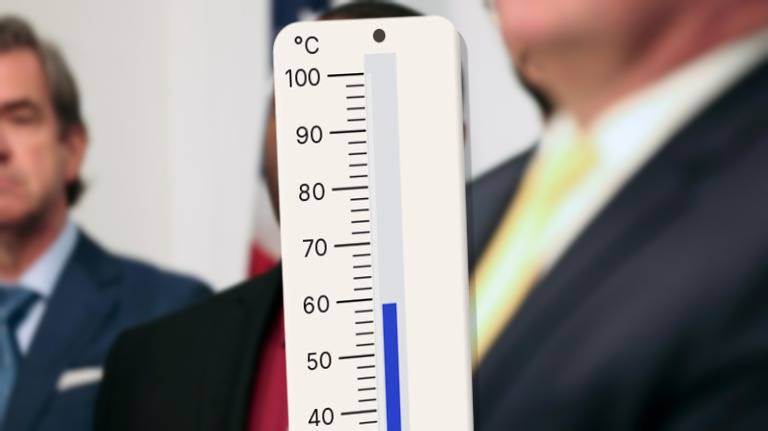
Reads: 59°C
